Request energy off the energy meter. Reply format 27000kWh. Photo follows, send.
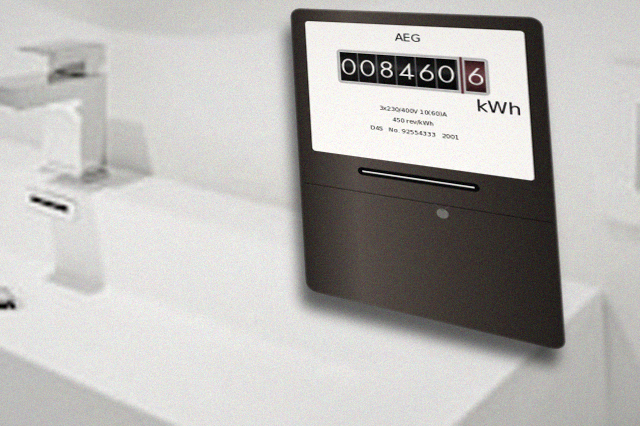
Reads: 8460.6kWh
